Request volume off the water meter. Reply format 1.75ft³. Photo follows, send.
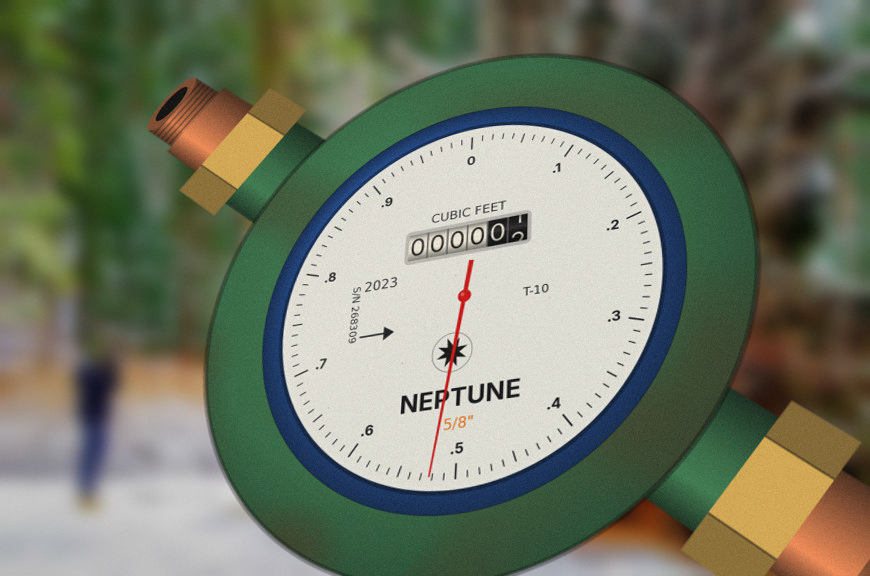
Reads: 1.52ft³
